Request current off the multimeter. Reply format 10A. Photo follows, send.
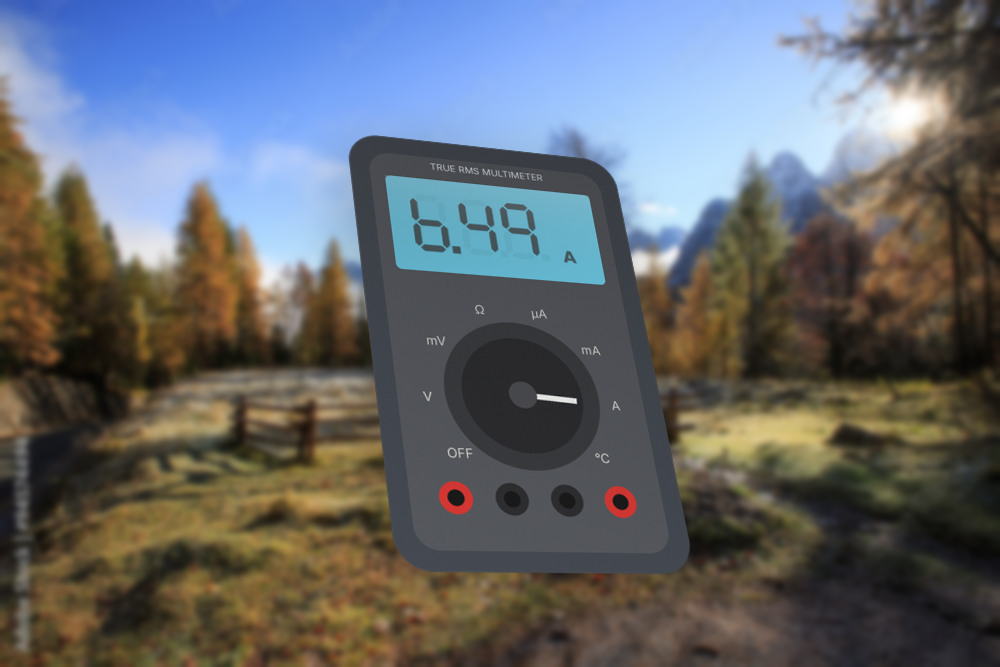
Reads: 6.49A
